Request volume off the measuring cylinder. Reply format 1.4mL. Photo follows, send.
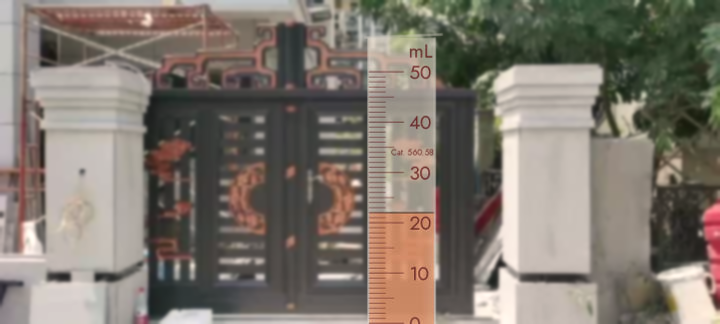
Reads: 22mL
